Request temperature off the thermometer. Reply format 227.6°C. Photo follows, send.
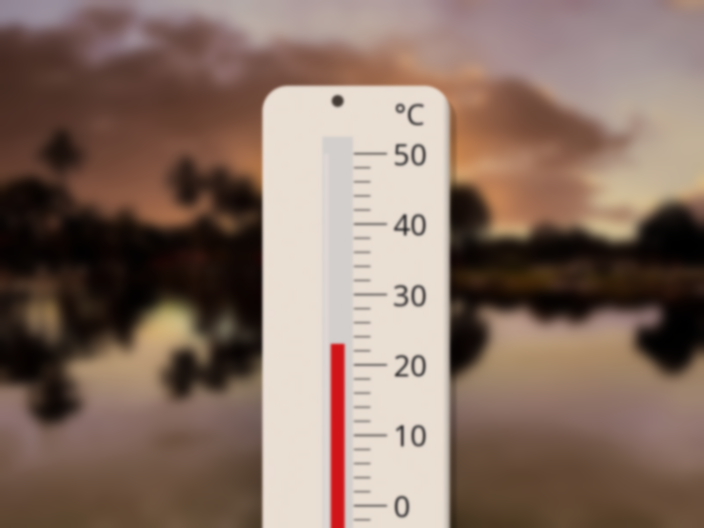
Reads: 23°C
